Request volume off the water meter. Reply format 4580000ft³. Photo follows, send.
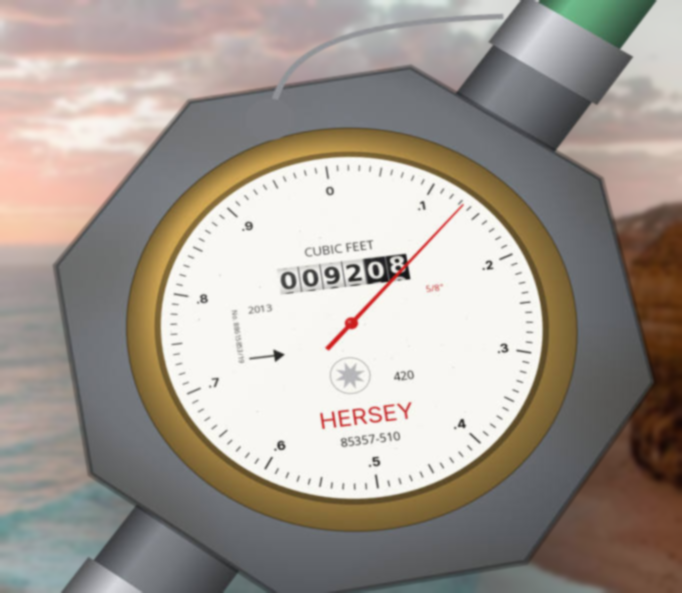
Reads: 9208.13ft³
